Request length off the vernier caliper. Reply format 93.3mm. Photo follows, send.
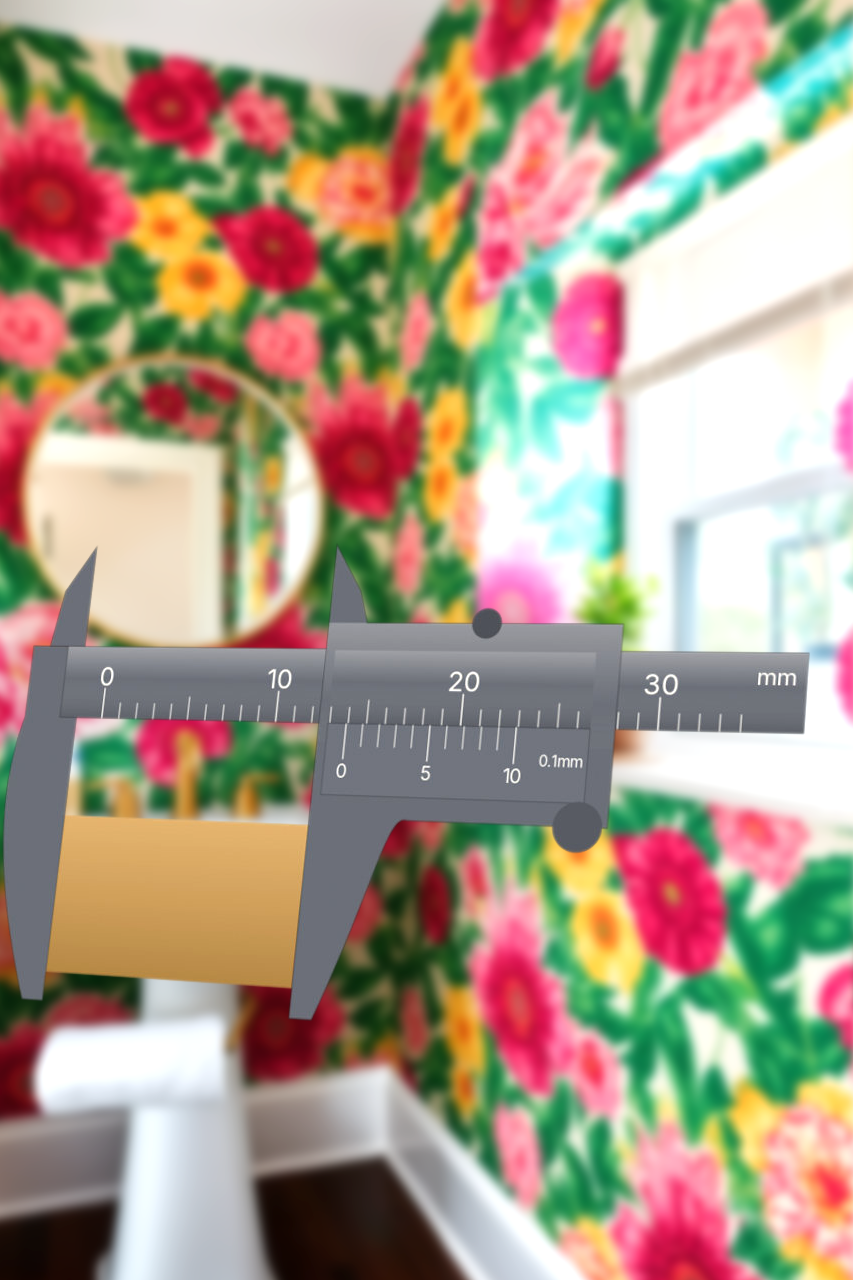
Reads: 13.9mm
